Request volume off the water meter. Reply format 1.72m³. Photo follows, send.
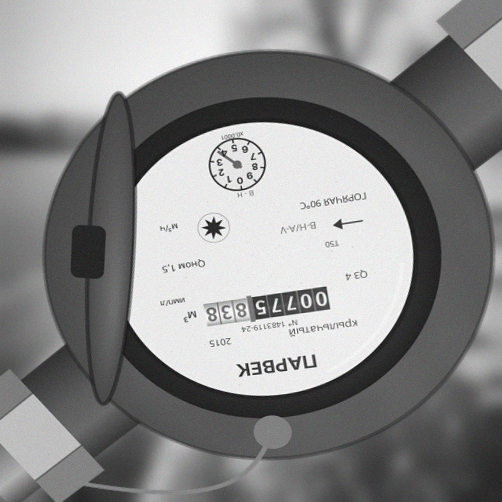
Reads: 775.8383m³
